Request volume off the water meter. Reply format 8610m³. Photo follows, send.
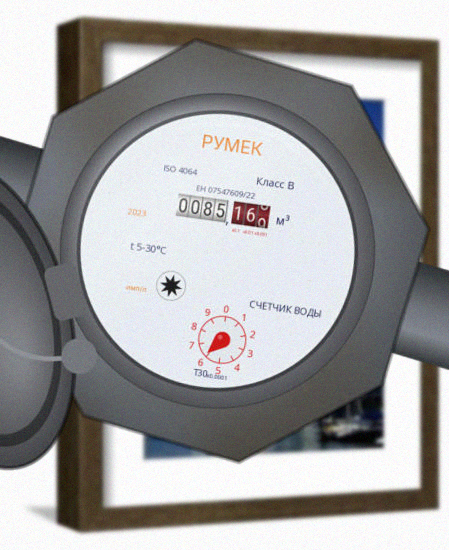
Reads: 85.1686m³
